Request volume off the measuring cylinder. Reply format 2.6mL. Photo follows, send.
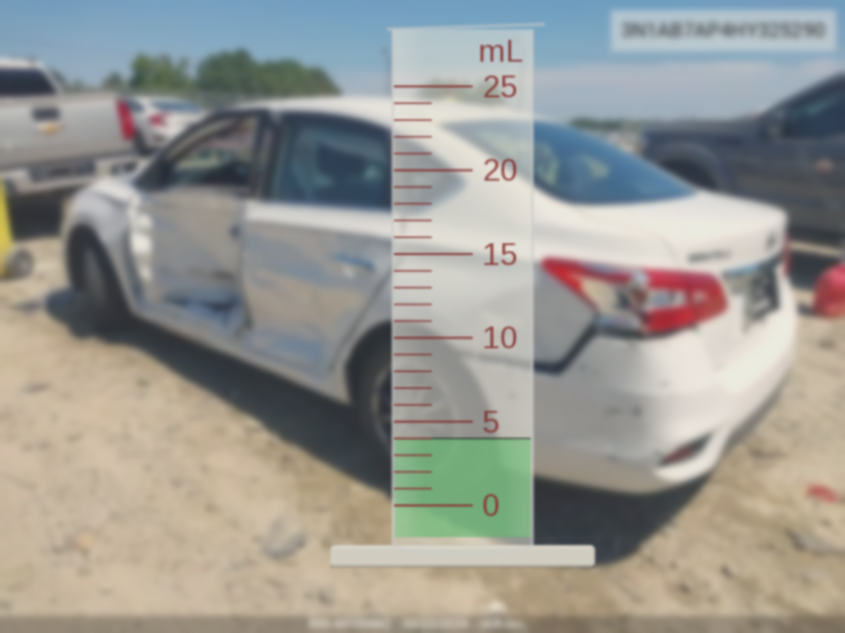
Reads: 4mL
